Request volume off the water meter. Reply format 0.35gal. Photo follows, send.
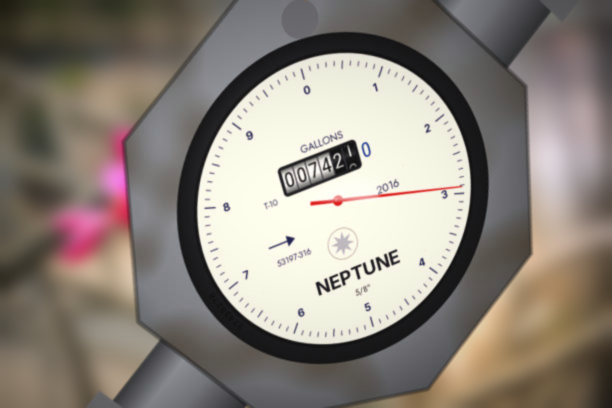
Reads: 74212.9gal
